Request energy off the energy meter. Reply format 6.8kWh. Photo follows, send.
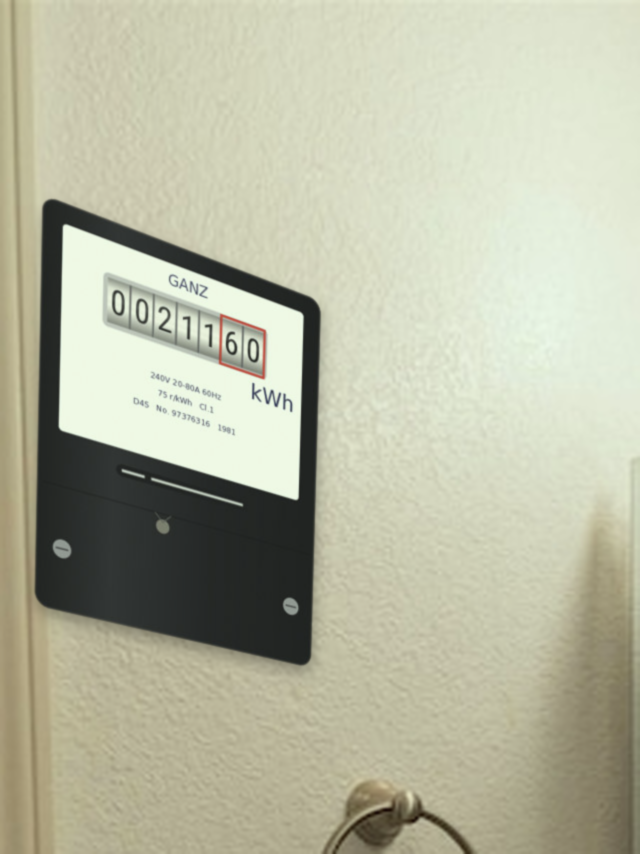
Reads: 211.60kWh
